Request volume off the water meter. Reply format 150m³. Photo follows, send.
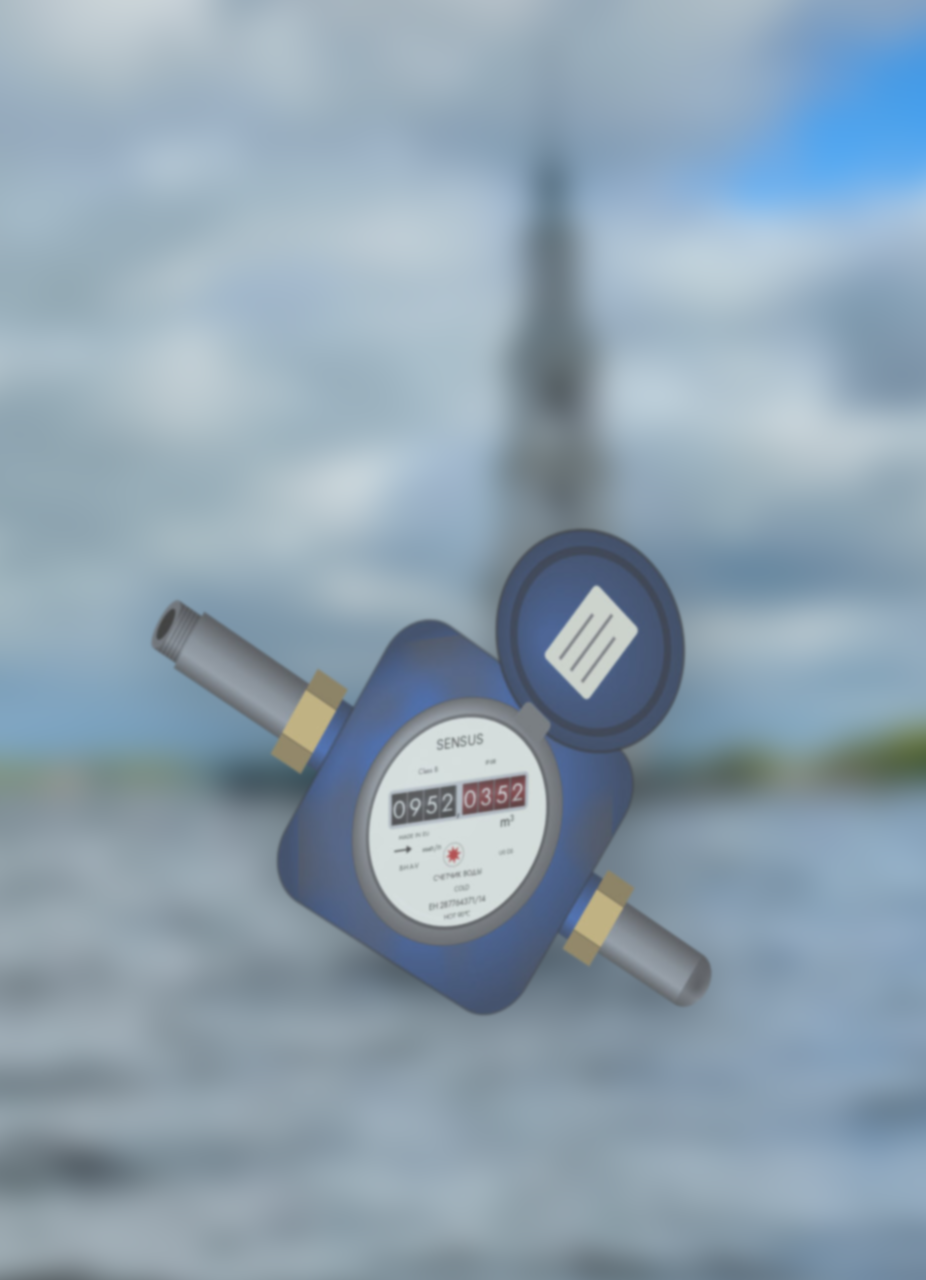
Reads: 952.0352m³
